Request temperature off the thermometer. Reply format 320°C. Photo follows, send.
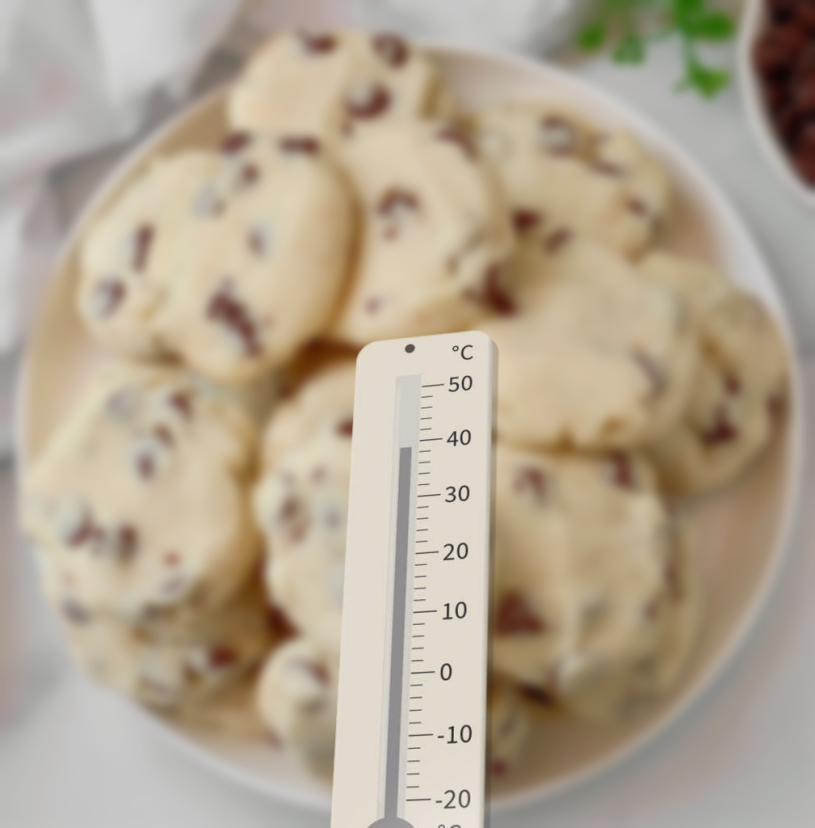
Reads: 39°C
